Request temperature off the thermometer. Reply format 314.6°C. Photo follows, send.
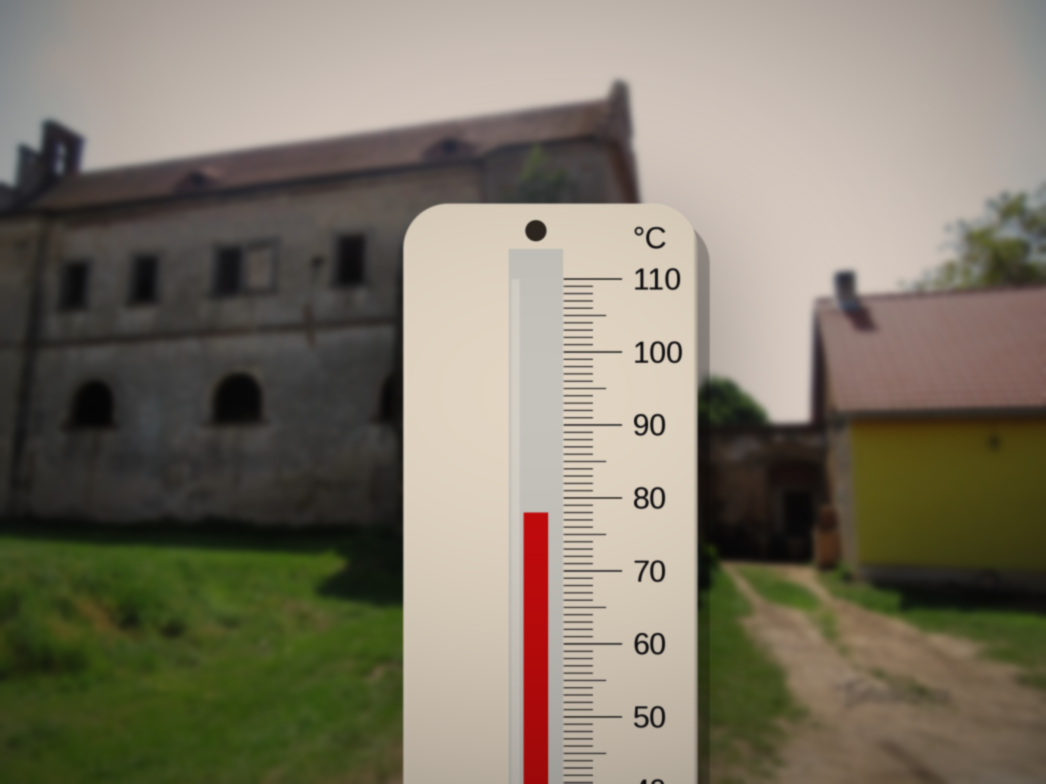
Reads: 78°C
